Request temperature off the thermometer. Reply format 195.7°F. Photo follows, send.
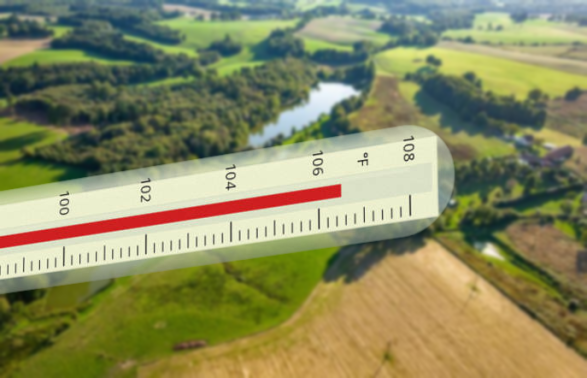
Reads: 106.5°F
